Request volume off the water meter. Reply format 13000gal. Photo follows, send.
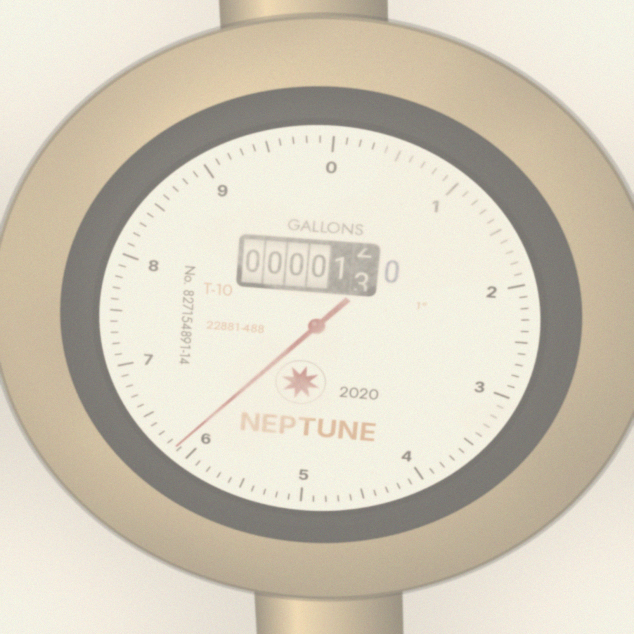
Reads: 126.1gal
